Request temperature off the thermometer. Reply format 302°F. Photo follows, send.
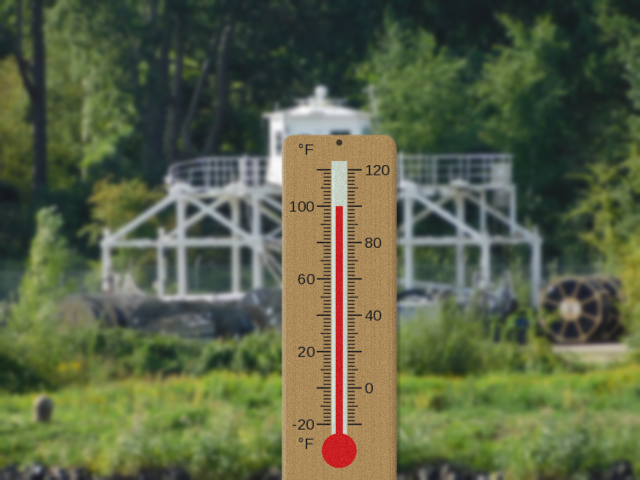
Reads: 100°F
